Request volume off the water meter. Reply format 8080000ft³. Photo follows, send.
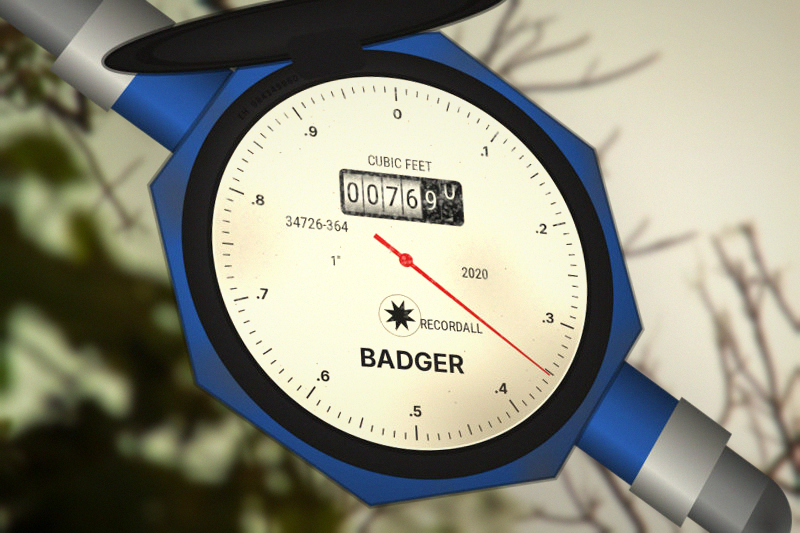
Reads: 7690.35ft³
